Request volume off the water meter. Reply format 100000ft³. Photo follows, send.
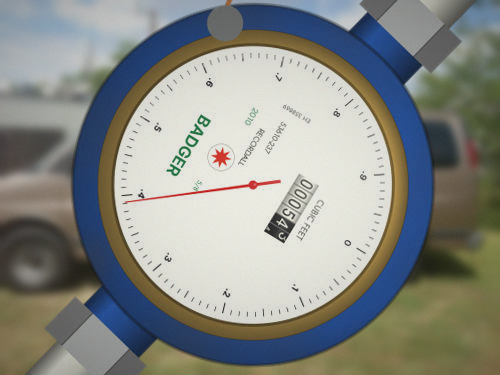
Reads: 543.39ft³
